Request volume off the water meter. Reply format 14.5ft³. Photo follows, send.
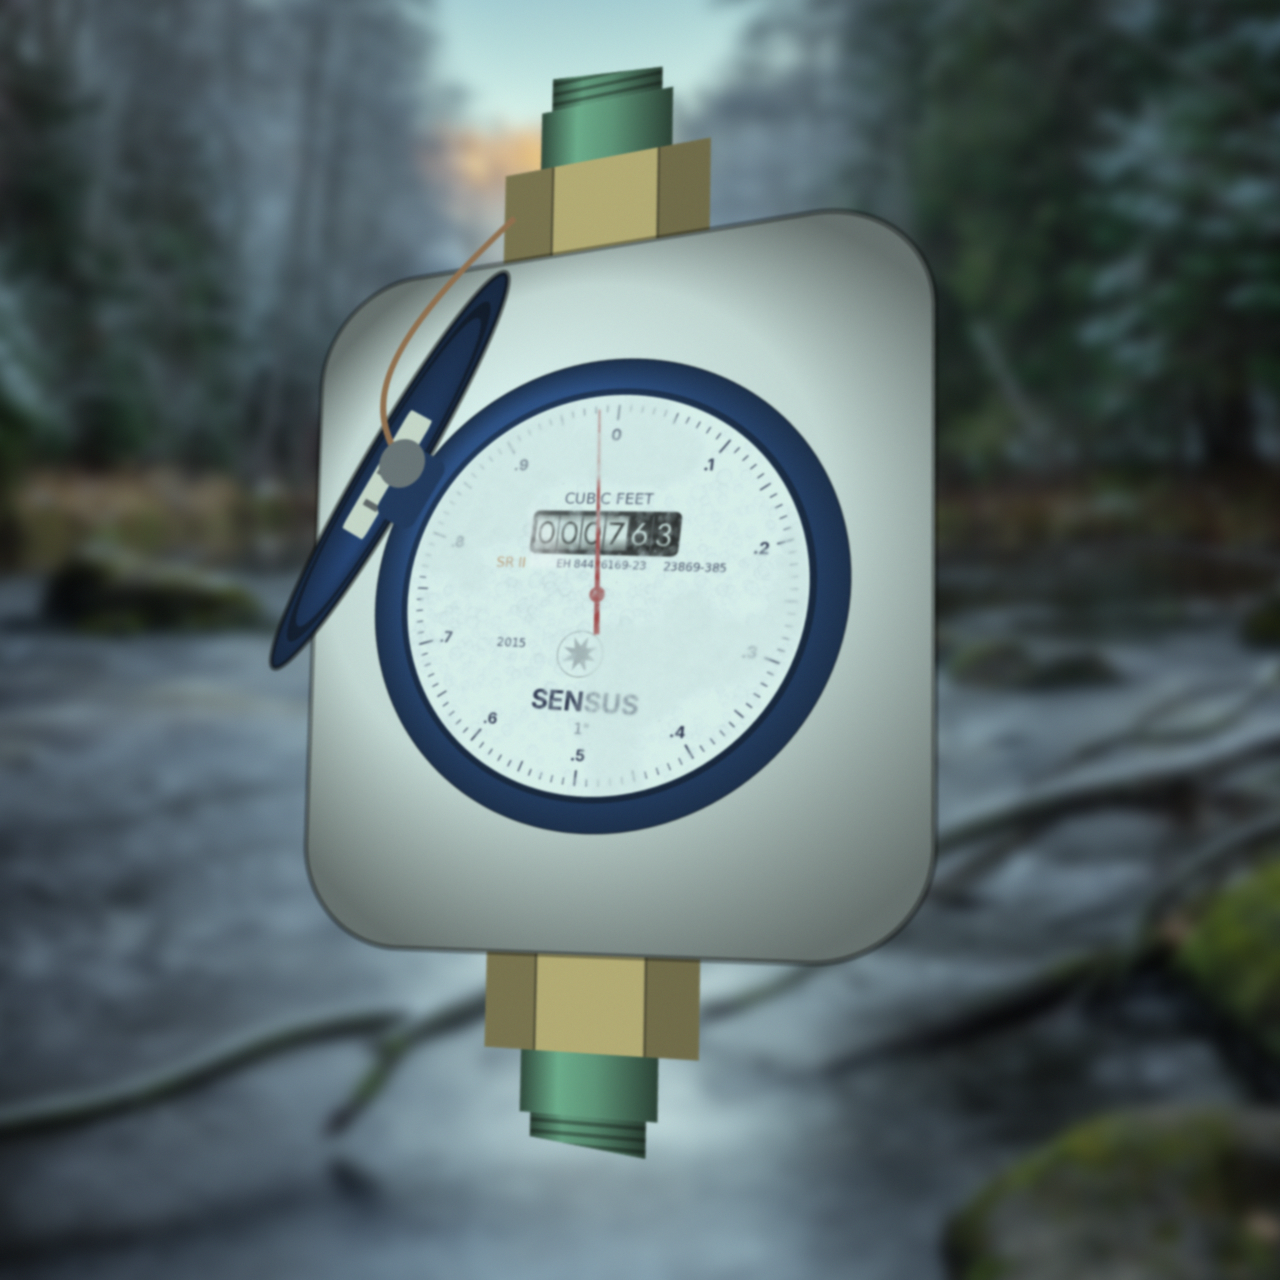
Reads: 762.98ft³
